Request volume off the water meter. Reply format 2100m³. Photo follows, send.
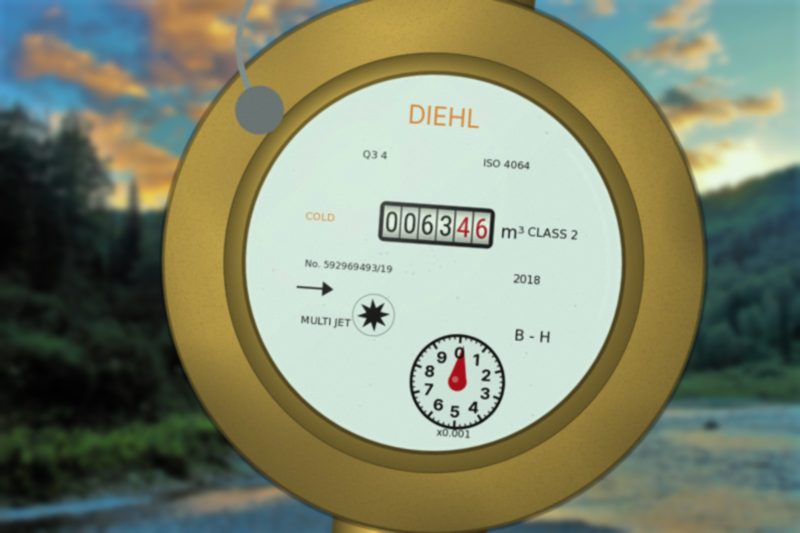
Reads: 63.460m³
